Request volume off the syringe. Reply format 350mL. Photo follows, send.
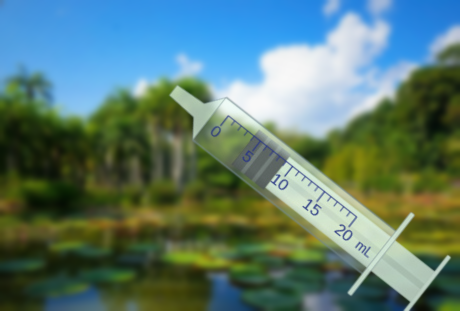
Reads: 4mL
